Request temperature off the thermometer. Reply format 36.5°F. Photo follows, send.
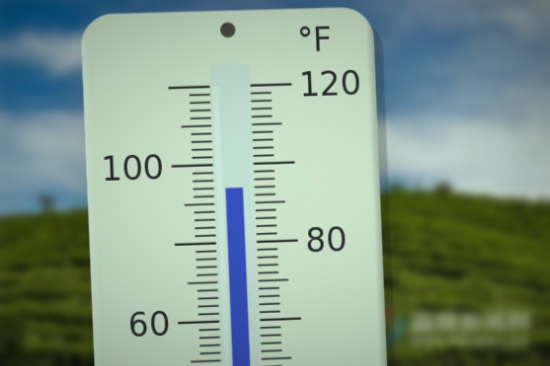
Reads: 94°F
